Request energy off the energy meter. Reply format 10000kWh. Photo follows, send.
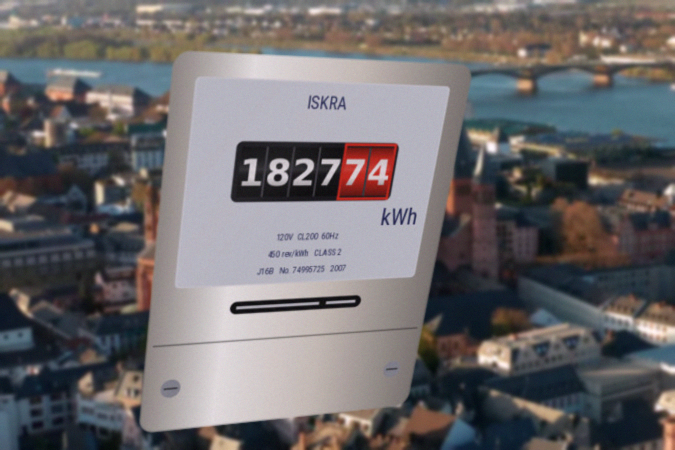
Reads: 1827.74kWh
